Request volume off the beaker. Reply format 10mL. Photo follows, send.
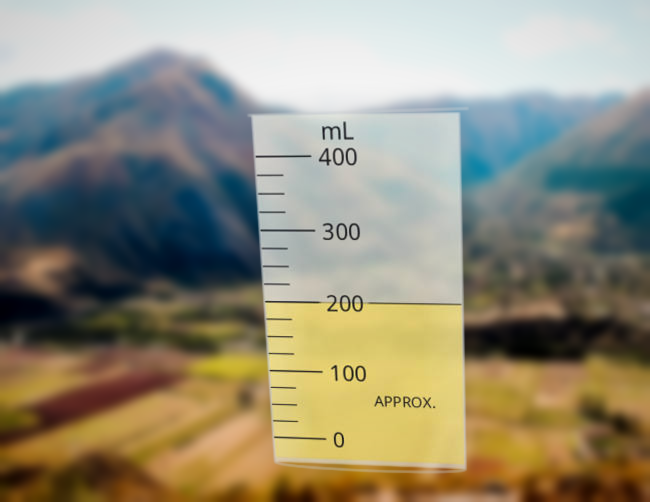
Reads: 200mL
